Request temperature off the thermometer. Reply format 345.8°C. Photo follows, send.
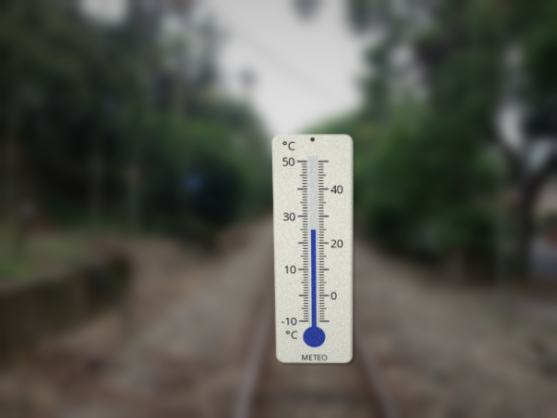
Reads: 25°C
